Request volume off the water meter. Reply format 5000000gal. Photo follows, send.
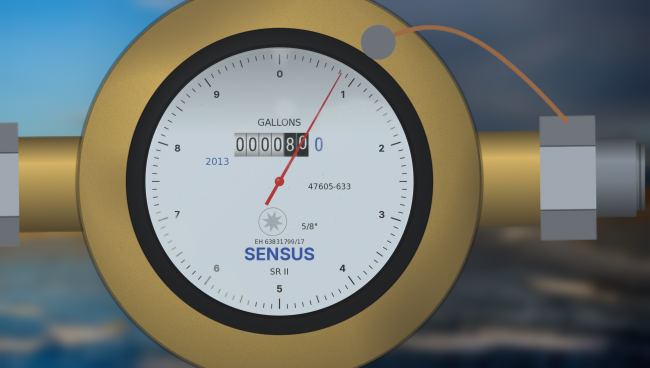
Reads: 800.8gal
